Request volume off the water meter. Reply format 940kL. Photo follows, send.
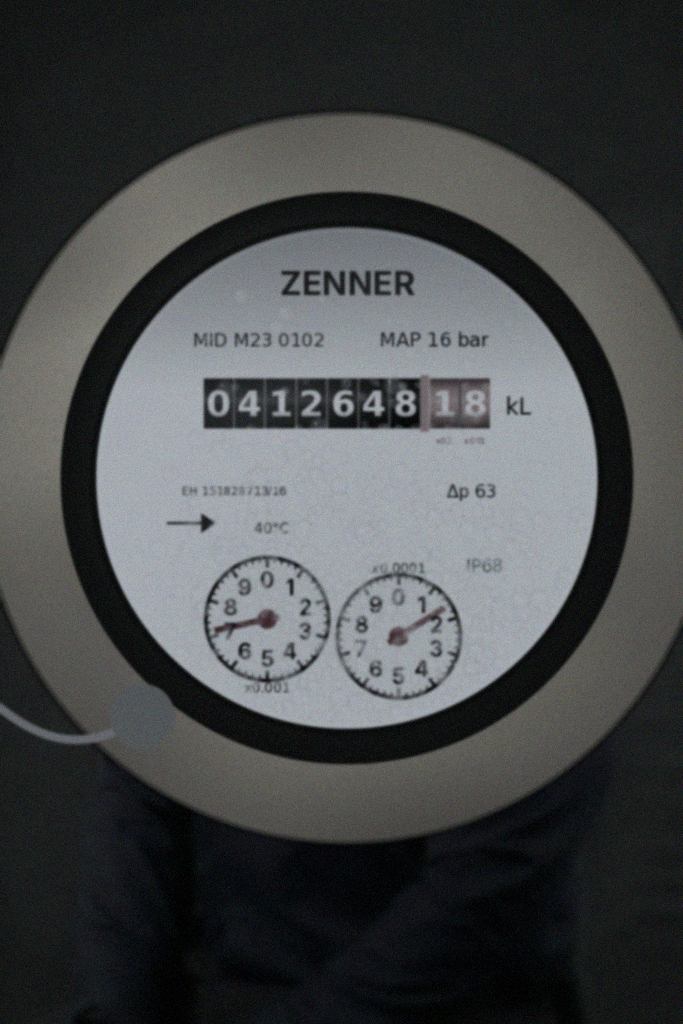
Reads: 412648.1871kL
